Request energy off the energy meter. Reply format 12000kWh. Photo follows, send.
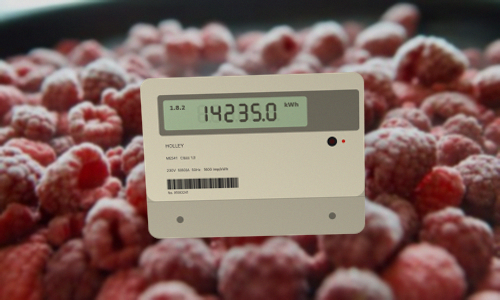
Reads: 14235.0kWh
